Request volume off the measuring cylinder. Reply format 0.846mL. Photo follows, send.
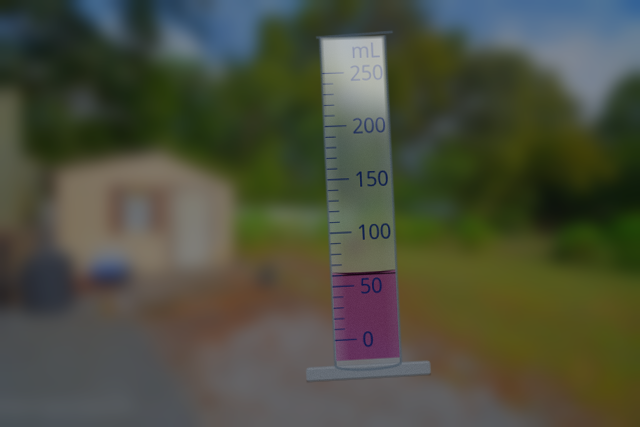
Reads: 60mL
